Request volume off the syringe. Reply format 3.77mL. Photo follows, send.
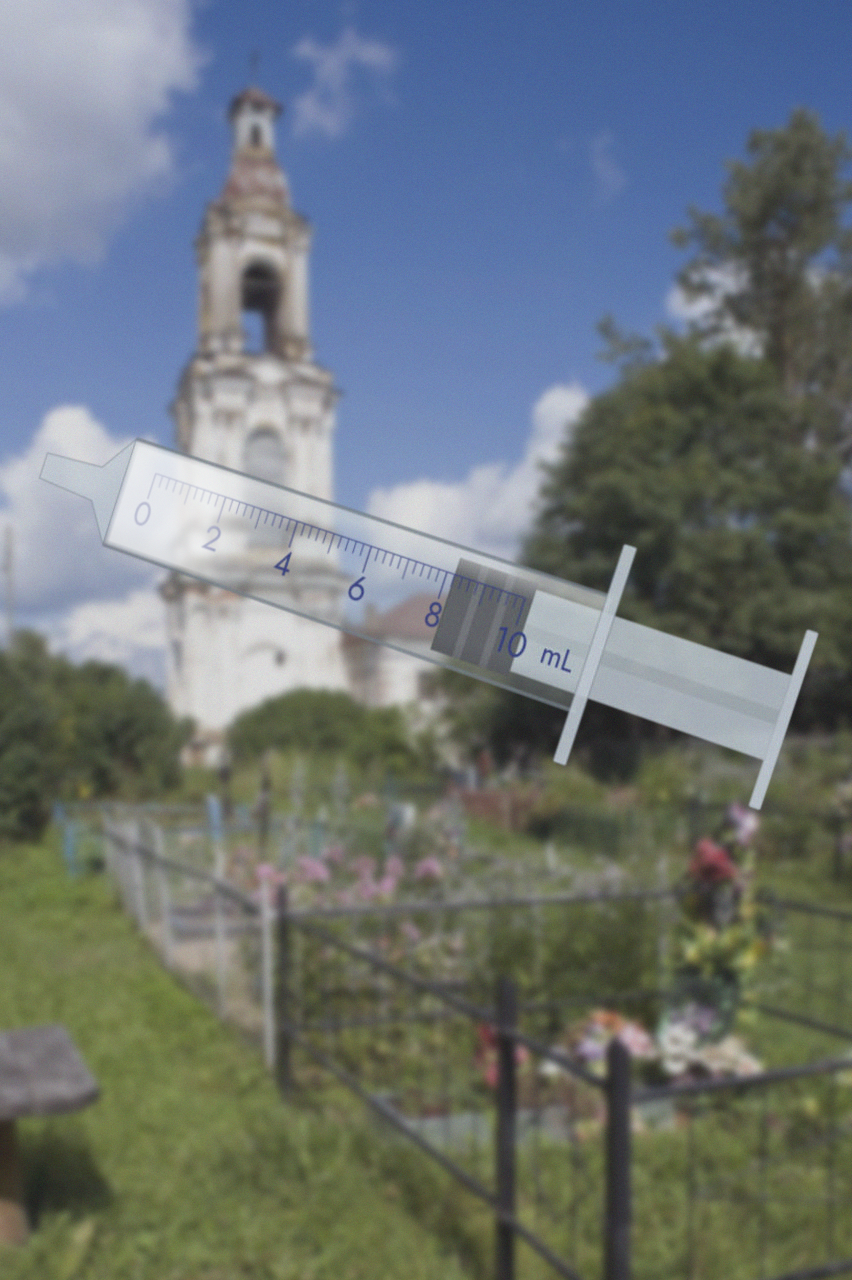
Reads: 8.2mL
